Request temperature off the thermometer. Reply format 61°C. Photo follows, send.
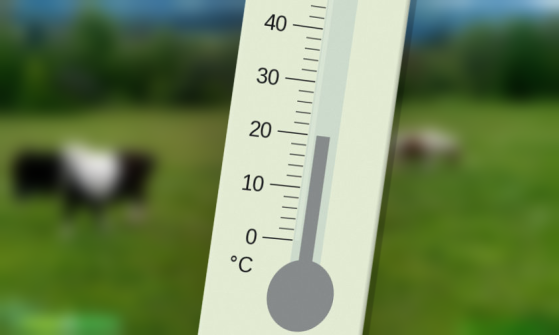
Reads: 20°C
